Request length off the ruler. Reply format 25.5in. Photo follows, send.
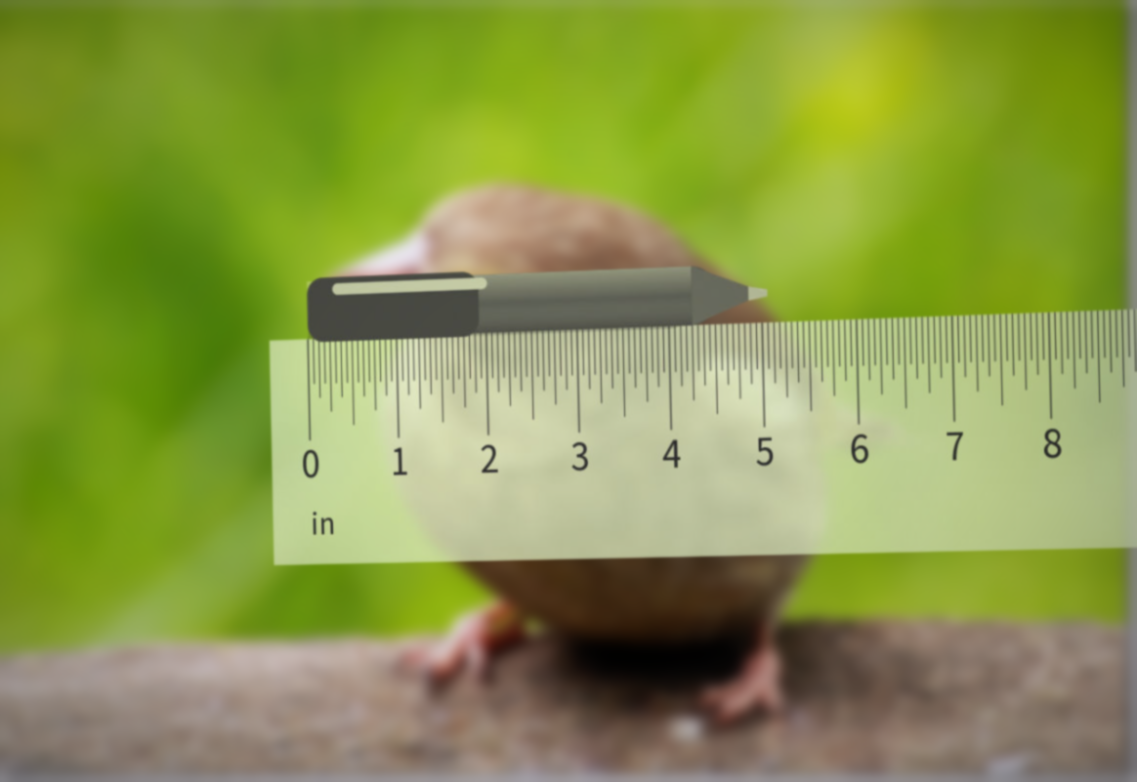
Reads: 5.0625in
